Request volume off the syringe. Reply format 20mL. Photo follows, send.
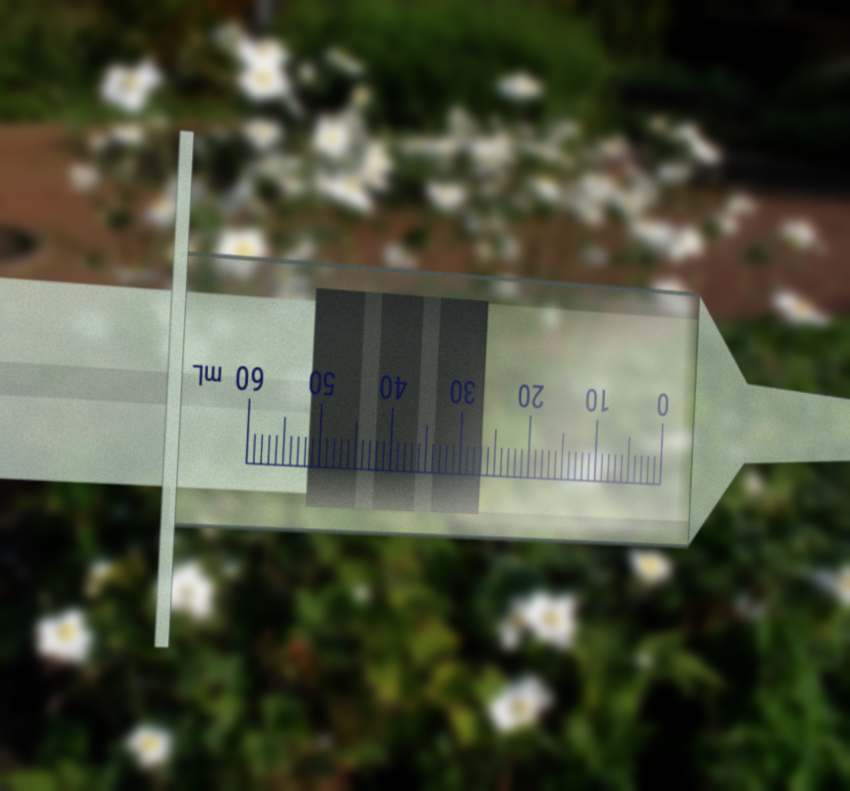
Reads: 27mL
